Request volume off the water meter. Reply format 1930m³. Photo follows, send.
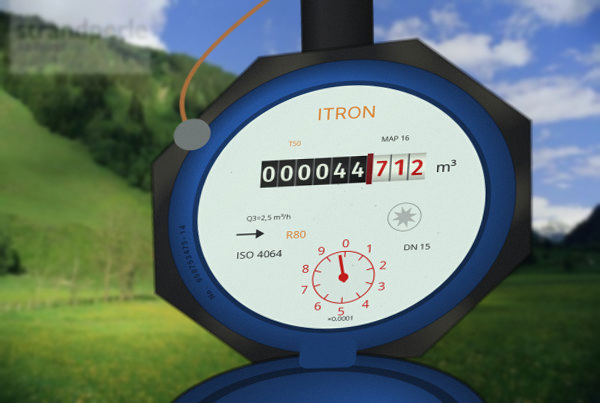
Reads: 44.7119m³
